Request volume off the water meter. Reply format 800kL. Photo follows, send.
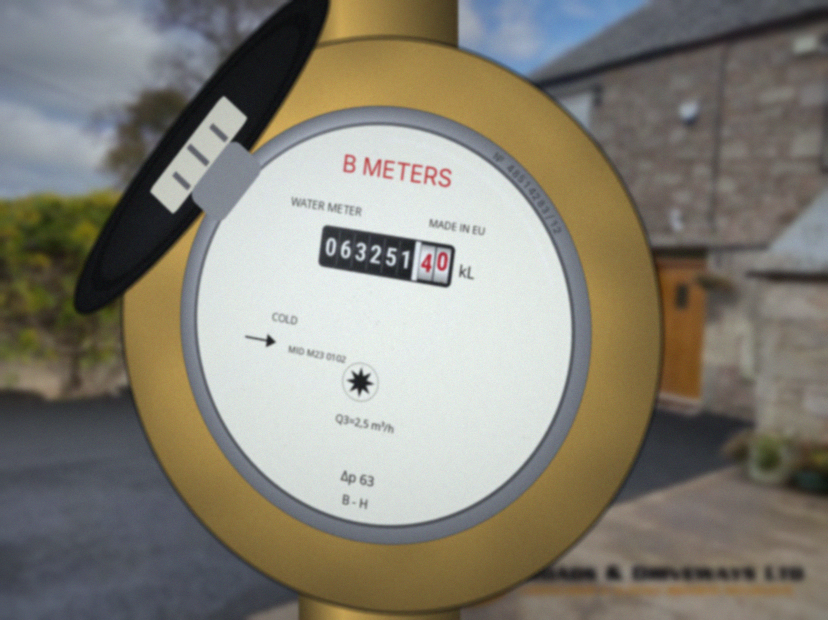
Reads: 63251.40kL
